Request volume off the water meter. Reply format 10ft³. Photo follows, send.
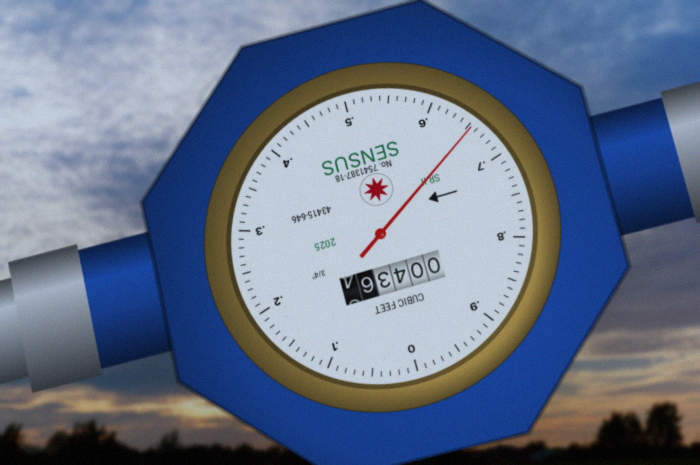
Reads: 4363.65ft³
